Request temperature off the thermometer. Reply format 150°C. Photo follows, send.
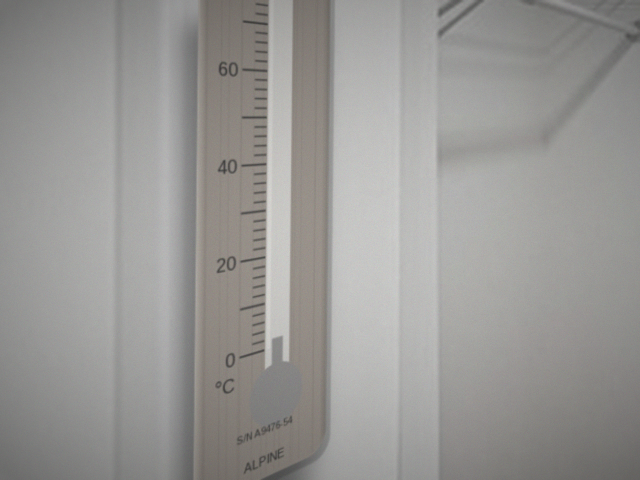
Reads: 2°C
